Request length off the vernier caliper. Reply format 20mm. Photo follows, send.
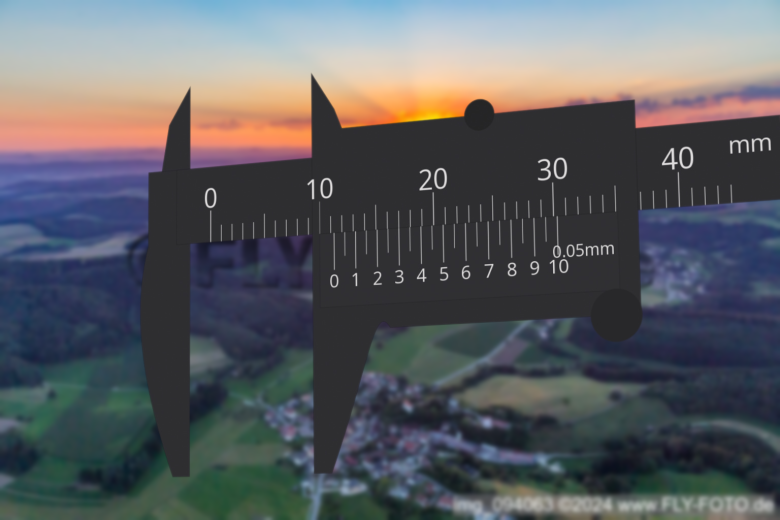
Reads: 11.3mm
